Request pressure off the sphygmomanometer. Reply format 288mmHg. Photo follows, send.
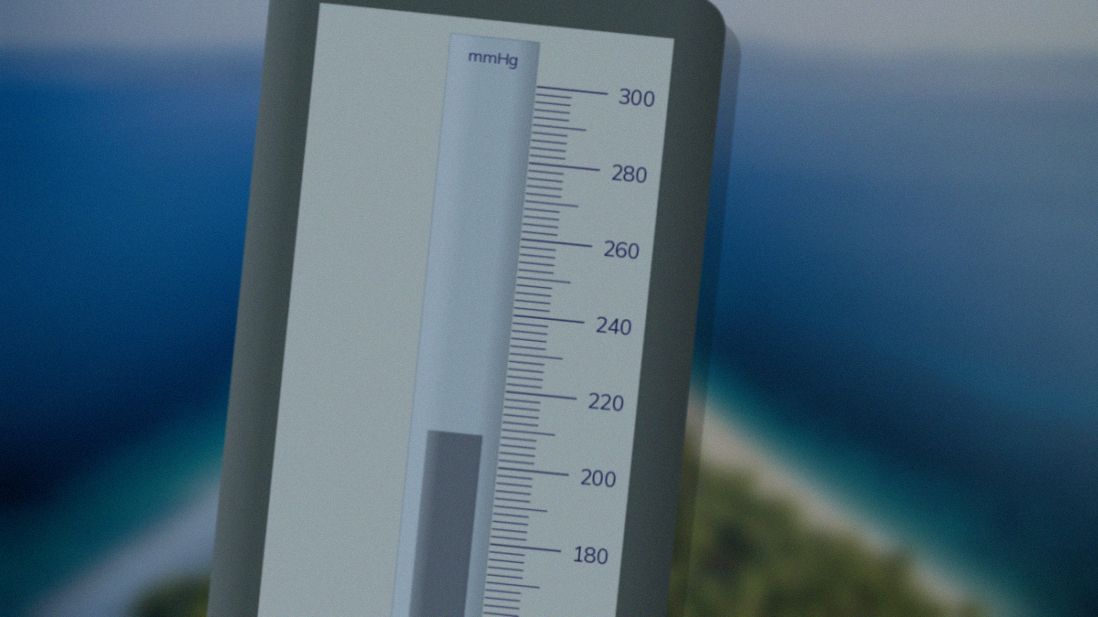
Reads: 208mmHg
